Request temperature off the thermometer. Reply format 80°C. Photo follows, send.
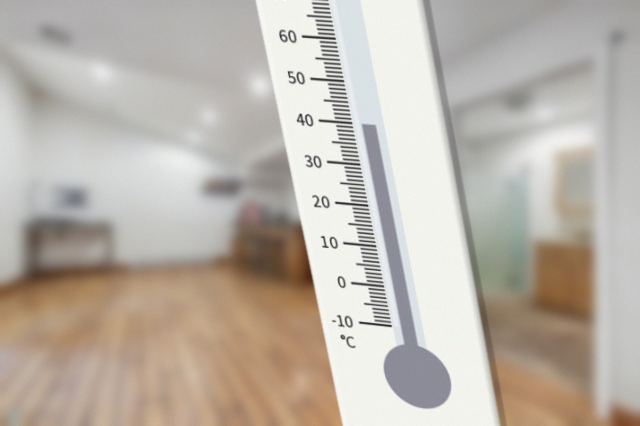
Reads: 40°C
